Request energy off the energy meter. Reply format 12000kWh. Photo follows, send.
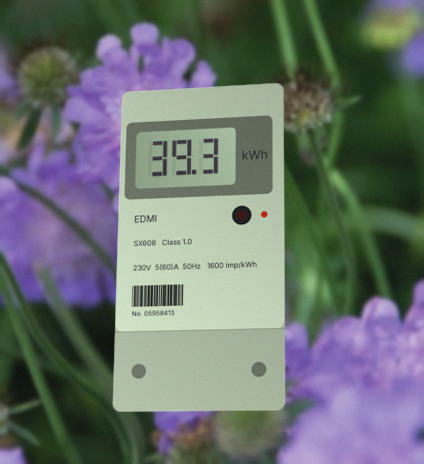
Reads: 39.3kWh
